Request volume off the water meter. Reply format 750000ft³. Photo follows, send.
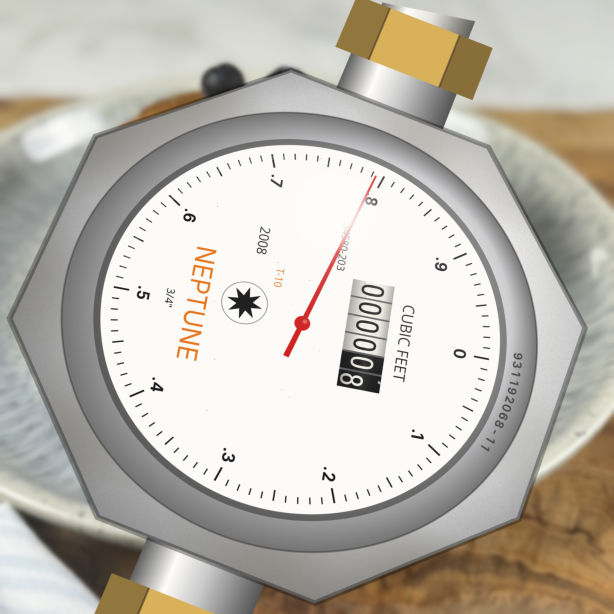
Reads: 7.79ft³
